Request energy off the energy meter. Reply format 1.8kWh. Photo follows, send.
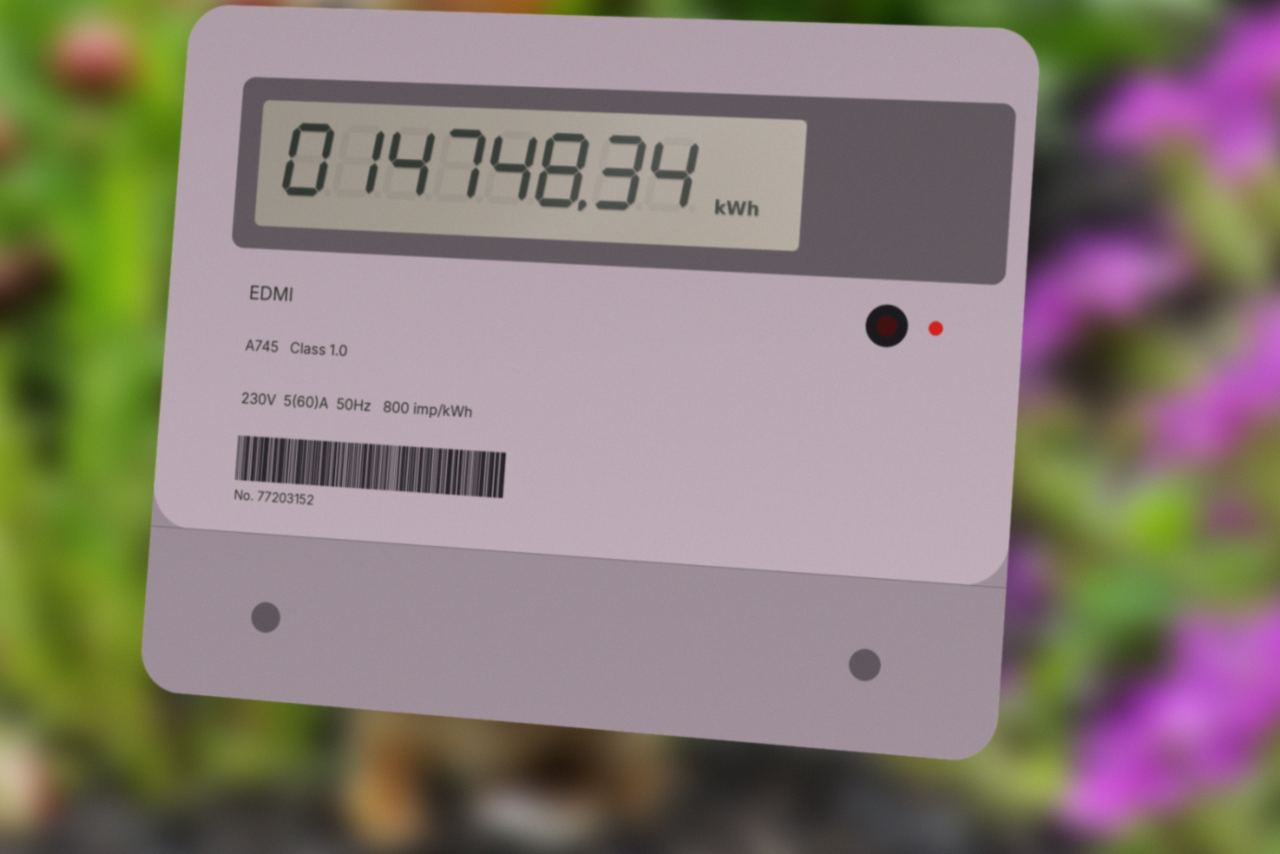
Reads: 14748.34kWh
